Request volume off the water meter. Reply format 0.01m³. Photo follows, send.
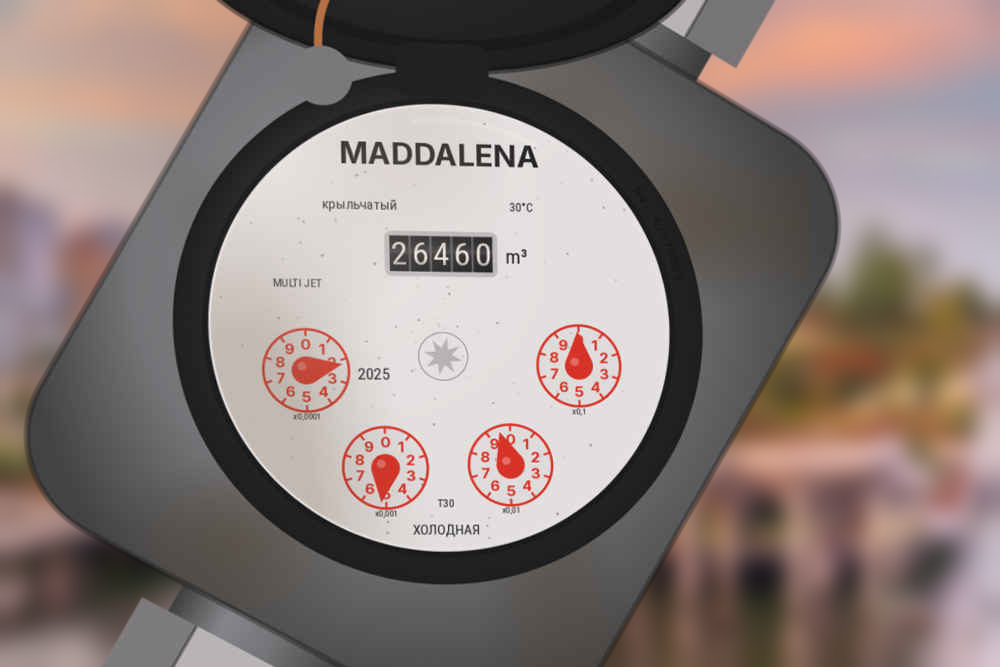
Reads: 26459.9952m³
